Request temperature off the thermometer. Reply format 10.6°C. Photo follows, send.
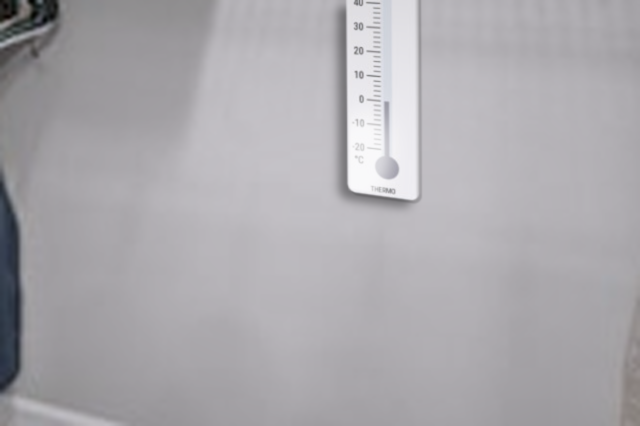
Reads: 0°C
